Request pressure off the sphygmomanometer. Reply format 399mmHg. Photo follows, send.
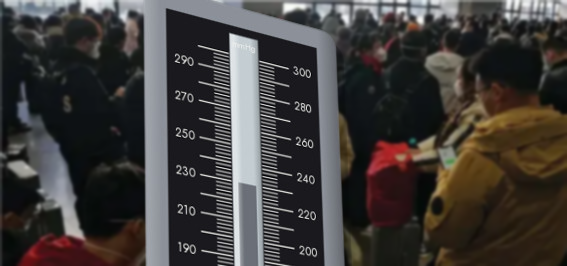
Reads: 230mmHg
